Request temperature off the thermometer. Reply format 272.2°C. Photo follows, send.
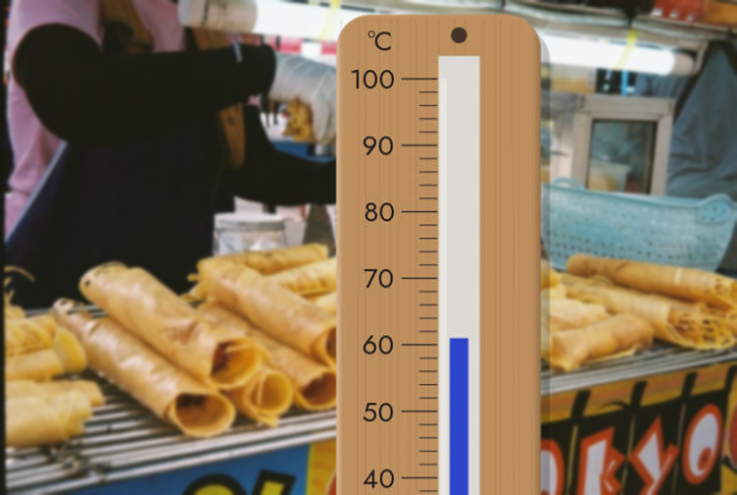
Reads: 61°C
